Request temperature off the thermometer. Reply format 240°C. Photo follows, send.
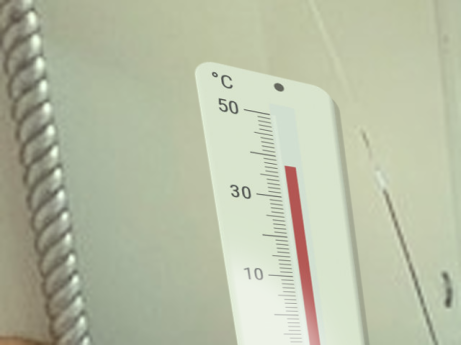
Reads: 38°C
